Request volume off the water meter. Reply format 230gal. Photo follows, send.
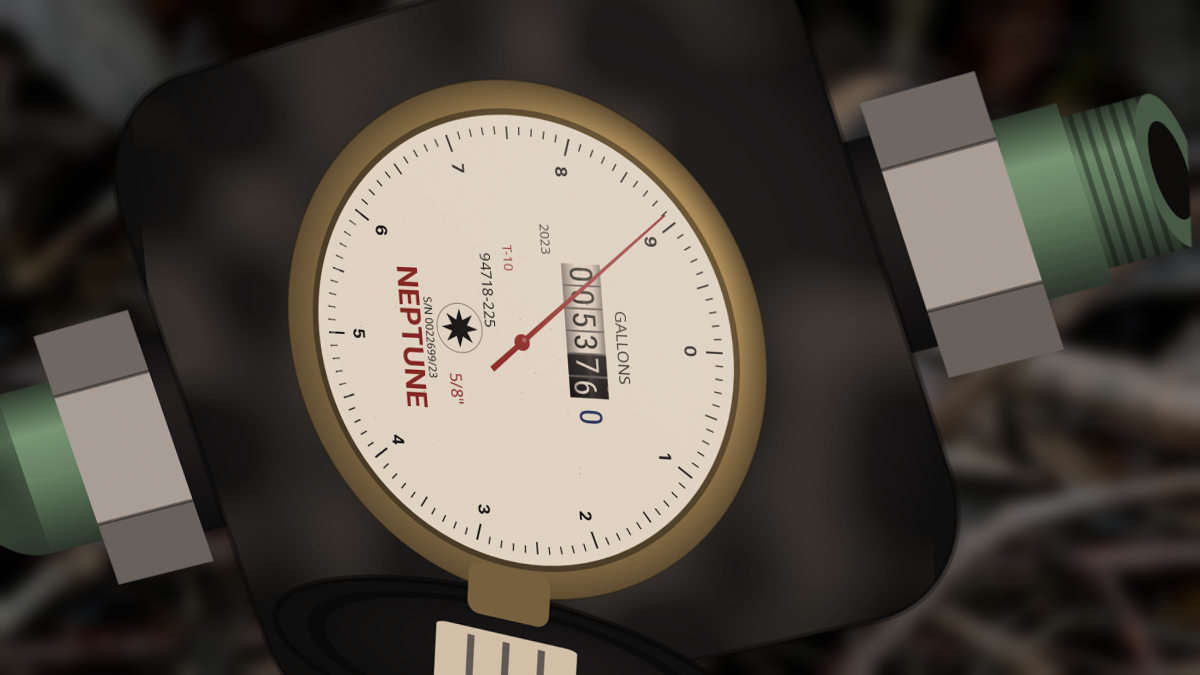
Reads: 53758.9gal
